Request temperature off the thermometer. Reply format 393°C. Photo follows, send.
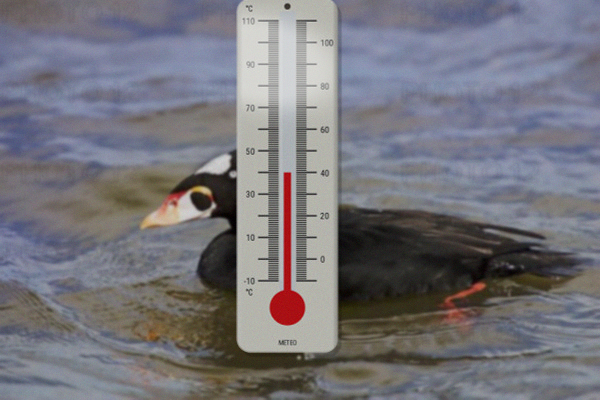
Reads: 40°C
